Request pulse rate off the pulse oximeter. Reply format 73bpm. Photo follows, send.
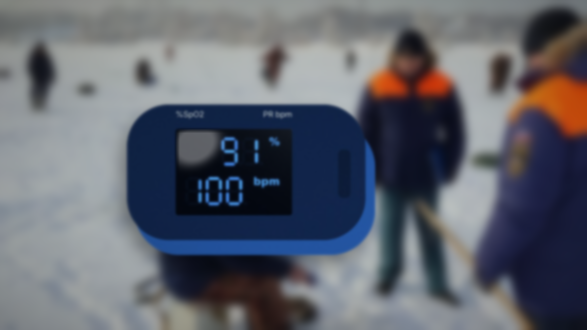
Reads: 100bpm
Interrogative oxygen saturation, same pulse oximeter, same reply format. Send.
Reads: 91%
